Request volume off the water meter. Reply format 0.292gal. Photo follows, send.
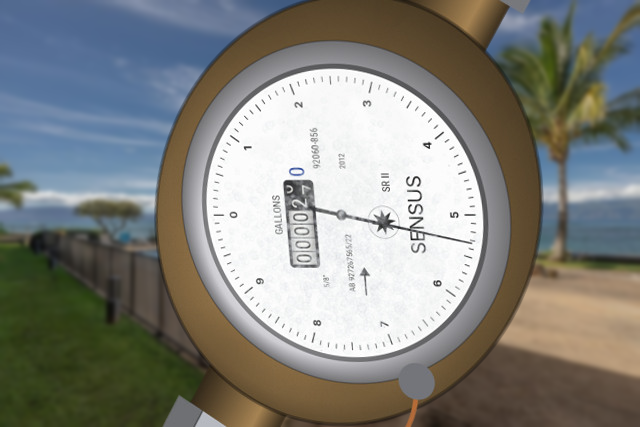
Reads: 265.3gal
